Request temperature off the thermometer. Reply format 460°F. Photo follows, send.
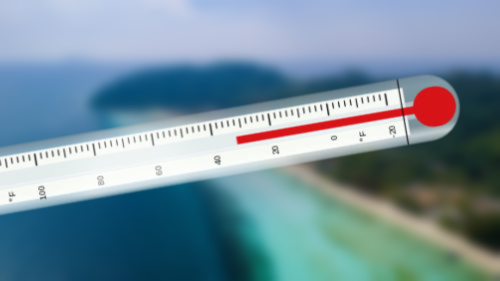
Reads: 32°F
